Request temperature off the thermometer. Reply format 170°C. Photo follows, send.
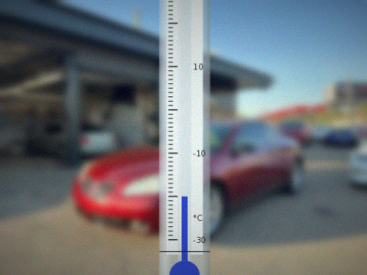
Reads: -20°C
